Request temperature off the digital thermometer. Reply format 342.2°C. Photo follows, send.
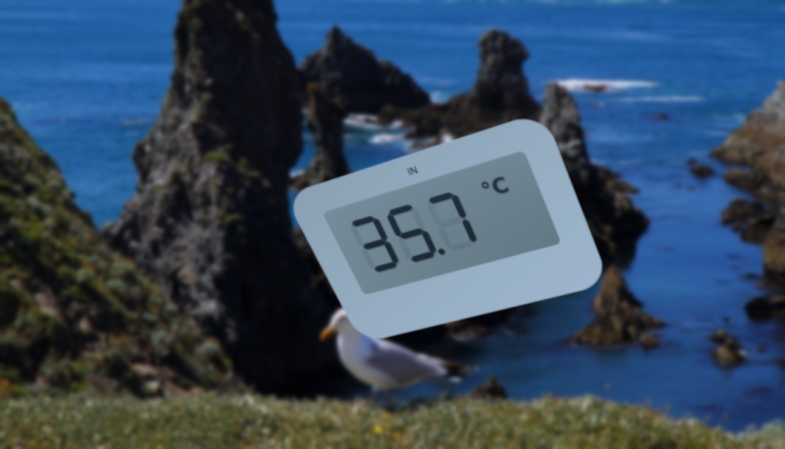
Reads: 35.7°C
